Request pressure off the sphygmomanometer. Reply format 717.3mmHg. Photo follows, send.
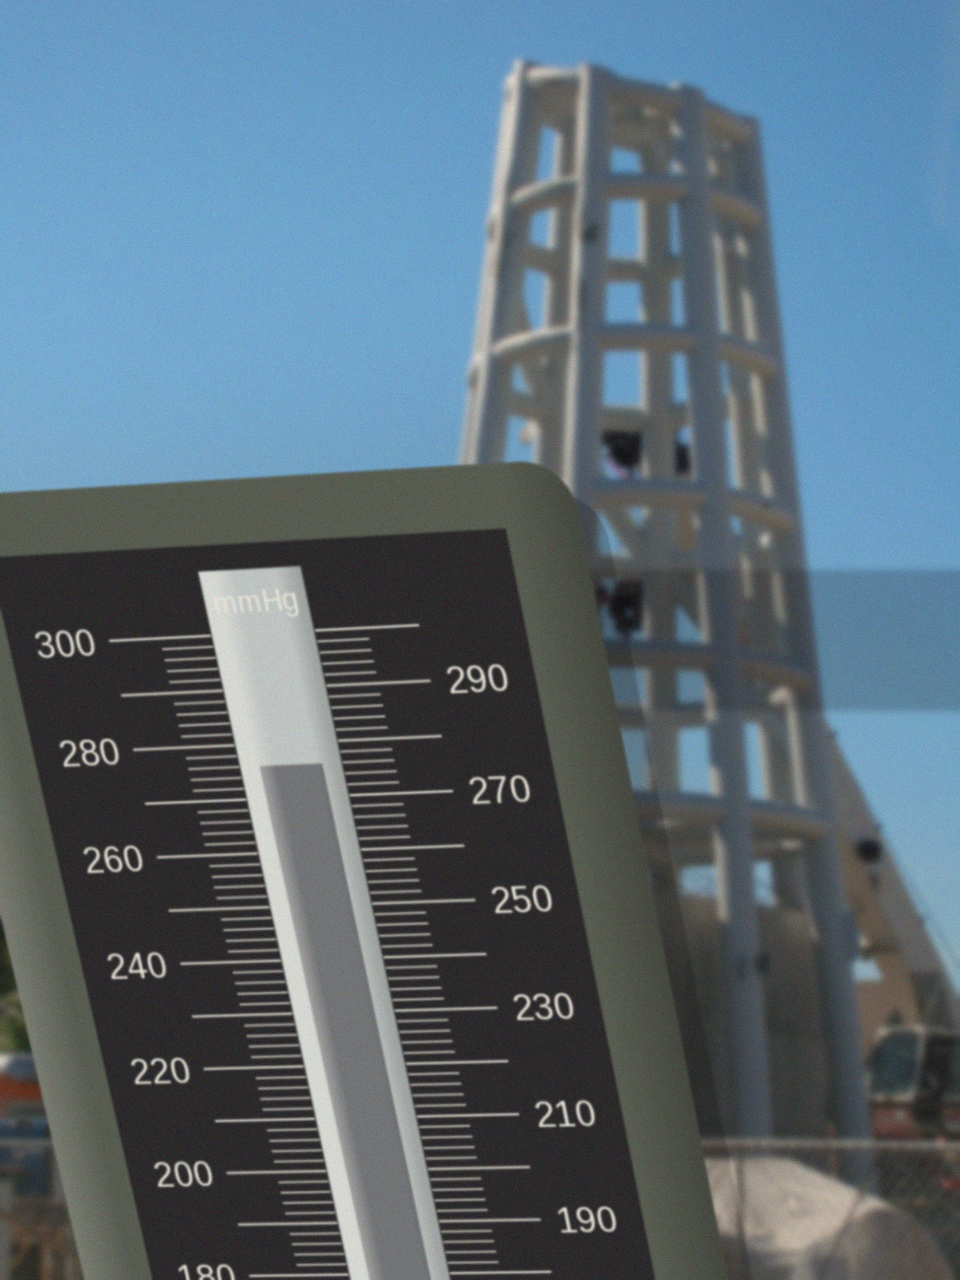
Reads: 276mmHg
